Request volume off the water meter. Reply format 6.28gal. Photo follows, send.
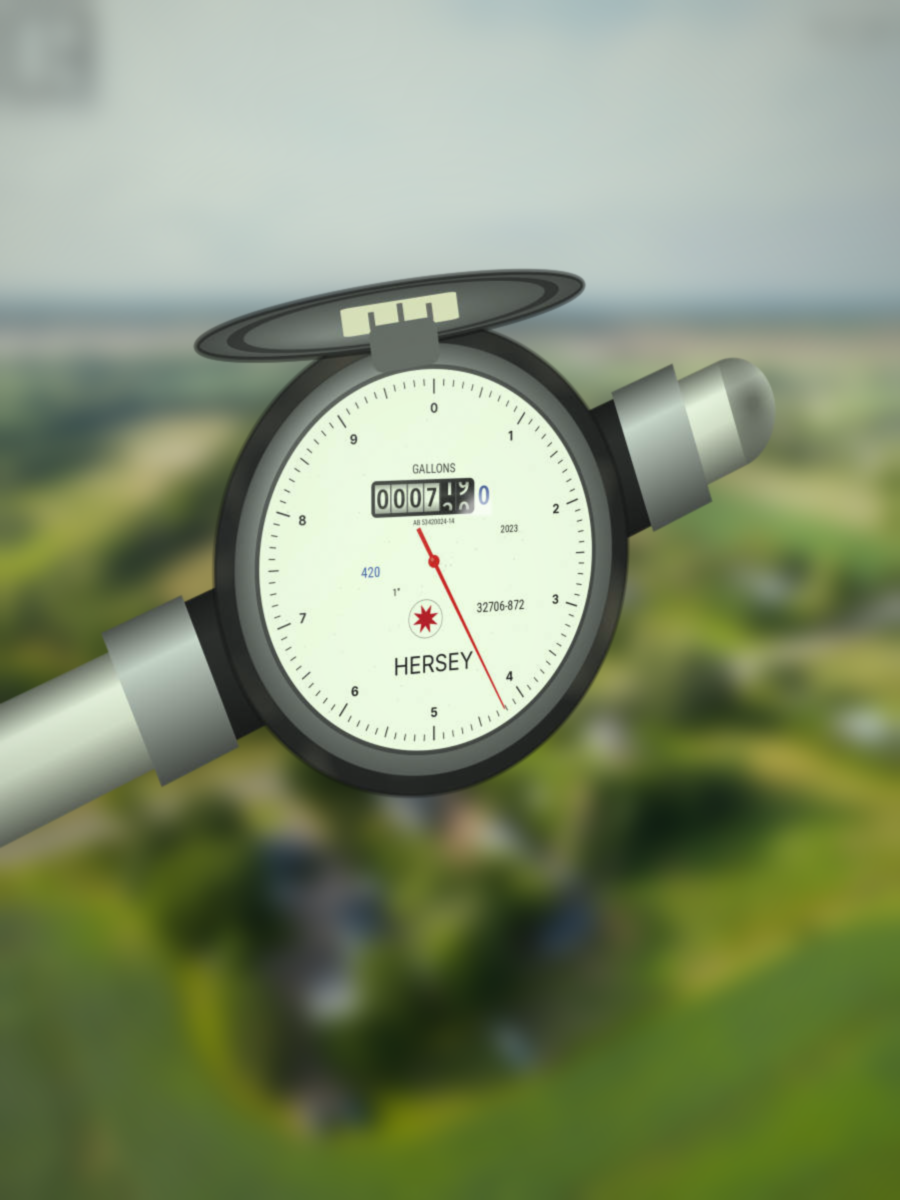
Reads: 7194.2gal
